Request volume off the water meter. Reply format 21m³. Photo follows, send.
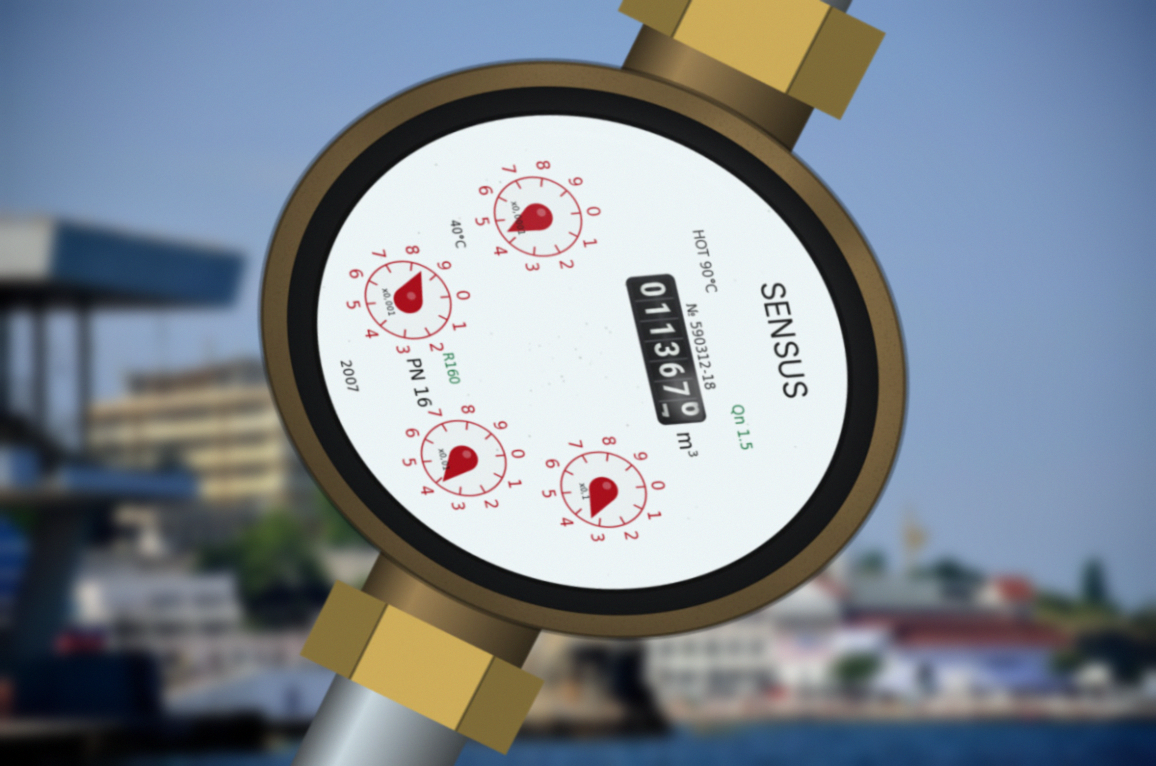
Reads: 113676.3384m³
